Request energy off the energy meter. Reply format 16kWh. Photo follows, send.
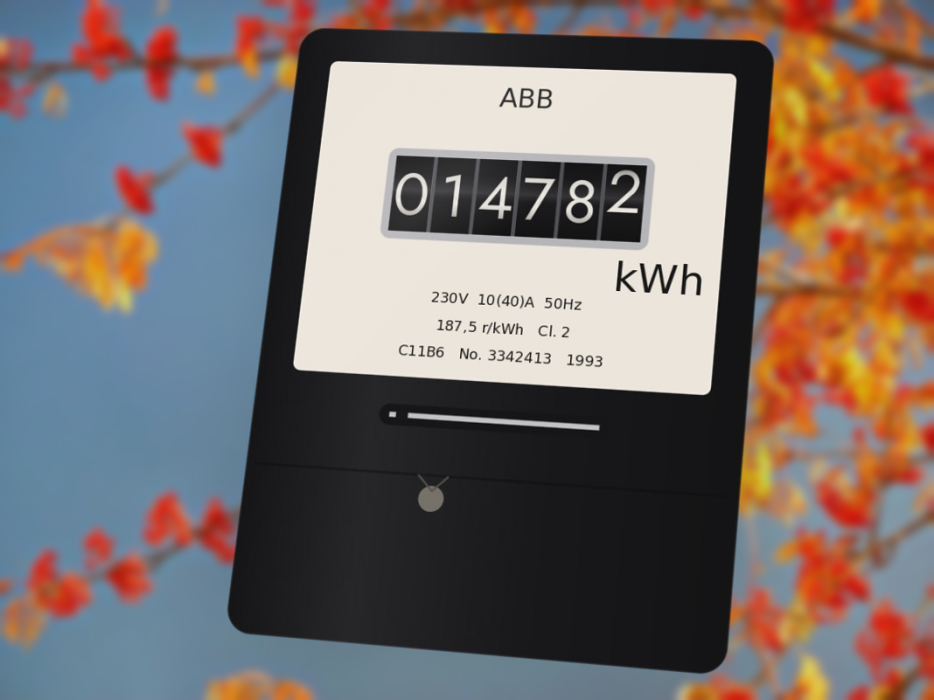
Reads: 14782kWh
